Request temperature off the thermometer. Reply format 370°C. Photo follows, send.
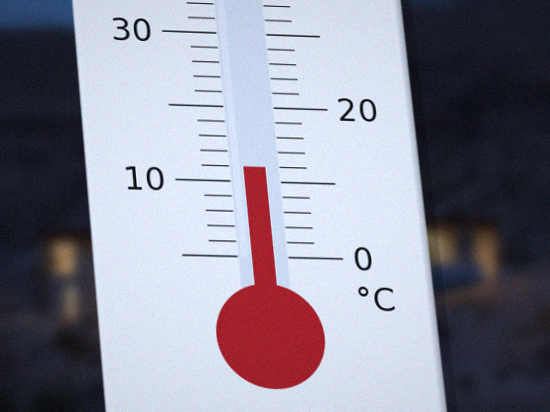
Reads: 12°C
